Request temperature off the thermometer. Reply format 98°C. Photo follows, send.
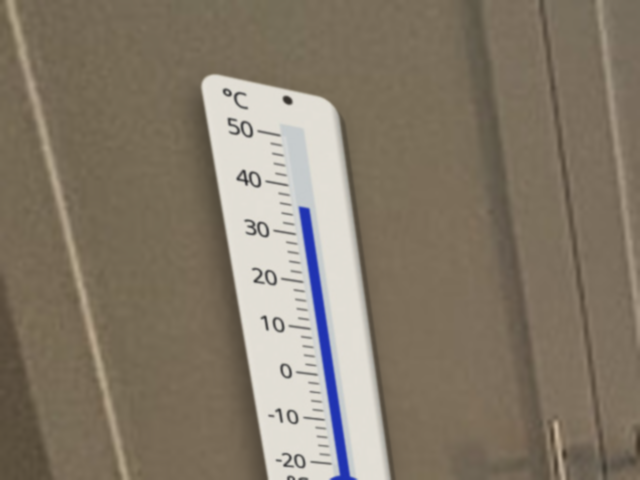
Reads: 36°C
